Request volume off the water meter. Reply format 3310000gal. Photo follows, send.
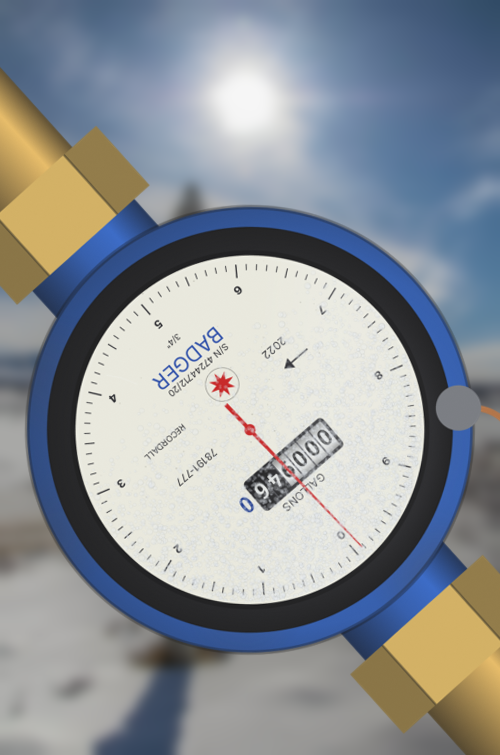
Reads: 9459.9gal
